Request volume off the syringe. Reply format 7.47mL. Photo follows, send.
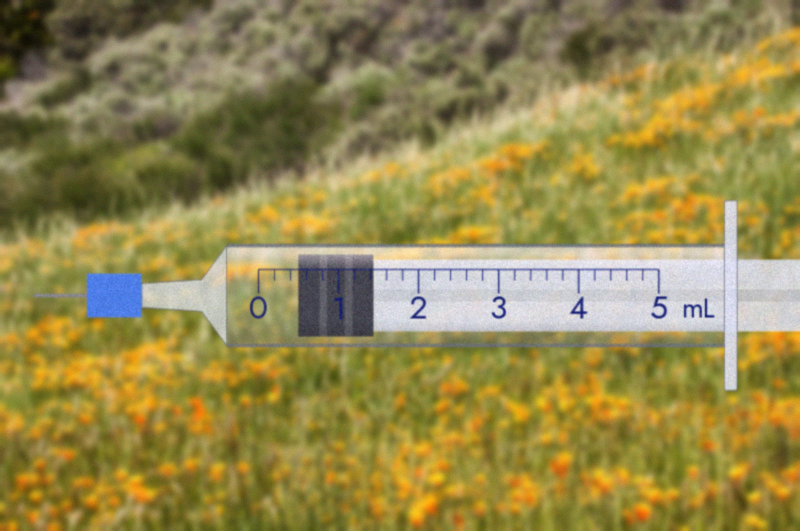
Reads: 0.5mL
